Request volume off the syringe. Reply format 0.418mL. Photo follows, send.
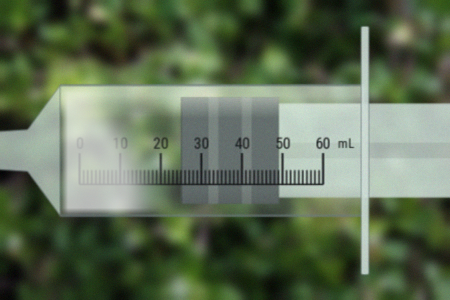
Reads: 25mL
